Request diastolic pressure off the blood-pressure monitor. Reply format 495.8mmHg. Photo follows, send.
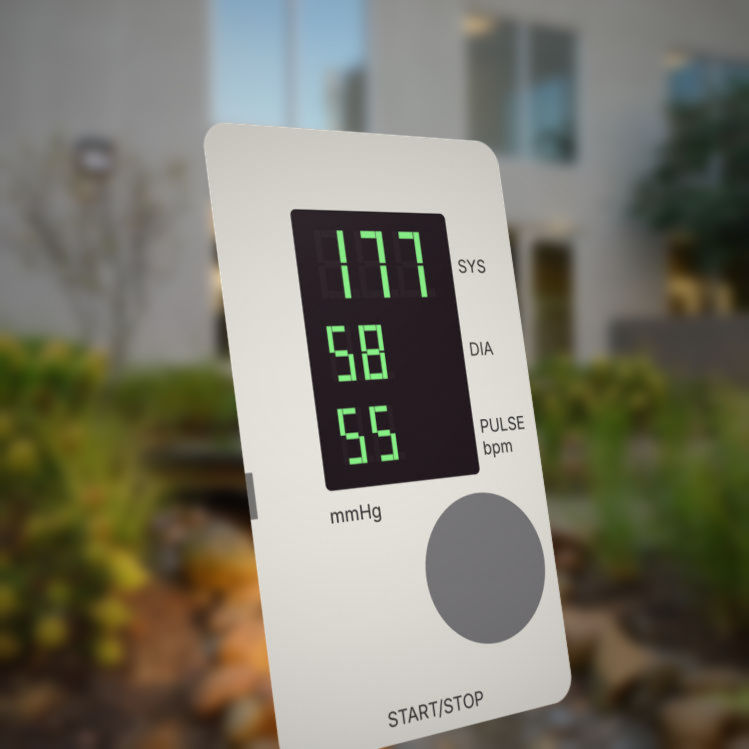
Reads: 58mmHg
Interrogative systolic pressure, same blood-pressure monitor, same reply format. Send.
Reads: 177mmHg
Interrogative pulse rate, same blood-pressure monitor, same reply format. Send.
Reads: 55bpm
